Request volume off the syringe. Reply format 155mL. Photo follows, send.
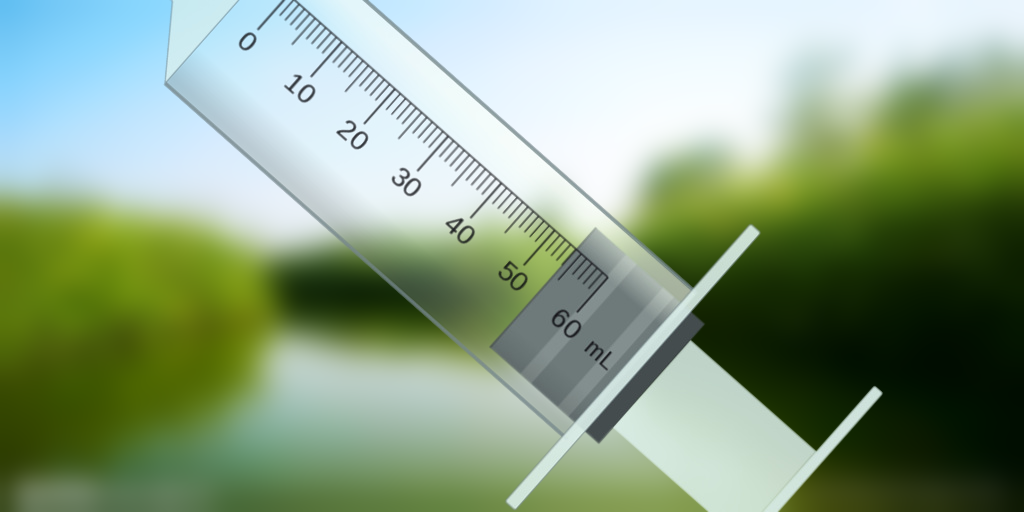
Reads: 54mL
